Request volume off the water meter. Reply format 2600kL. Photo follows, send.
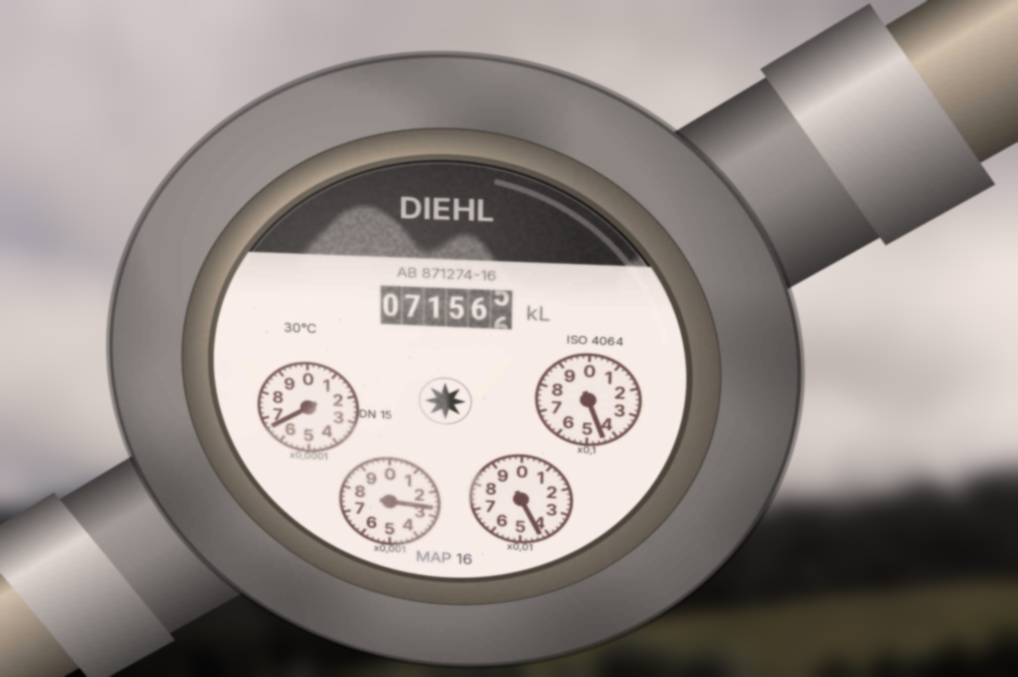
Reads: 71565.4426kL
